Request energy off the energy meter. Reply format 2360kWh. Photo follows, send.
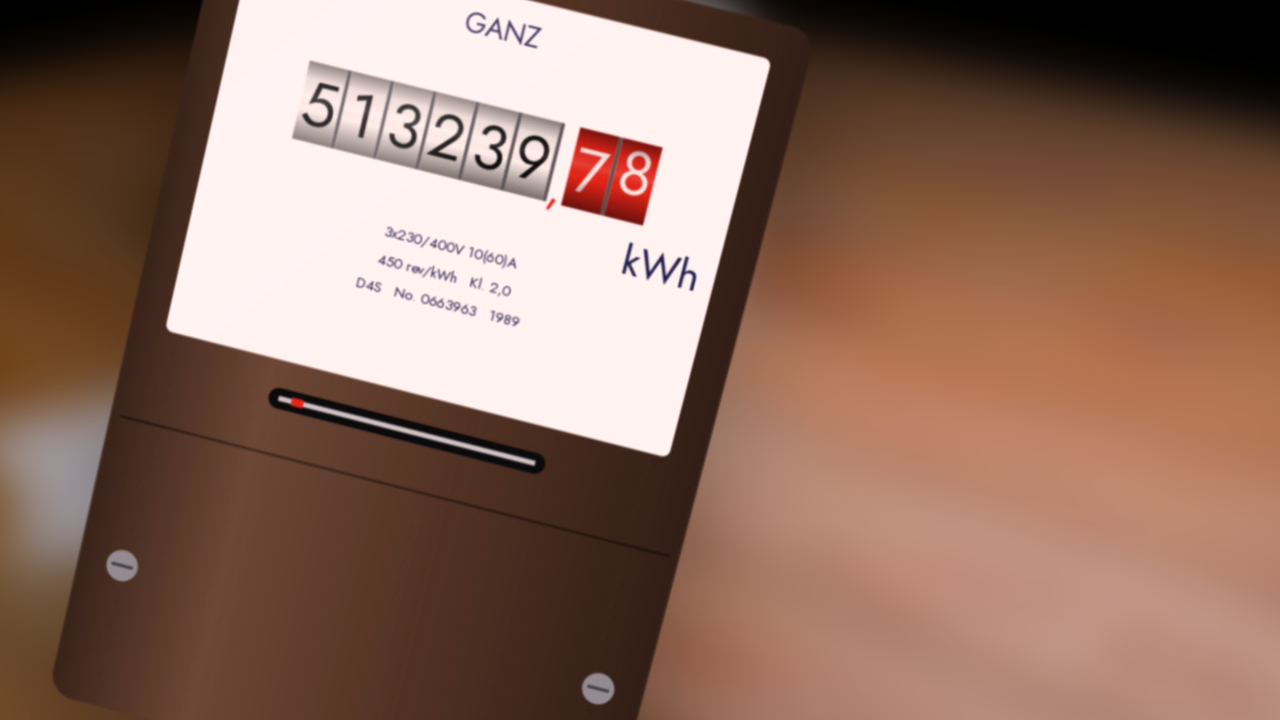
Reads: 513239.78kWh
